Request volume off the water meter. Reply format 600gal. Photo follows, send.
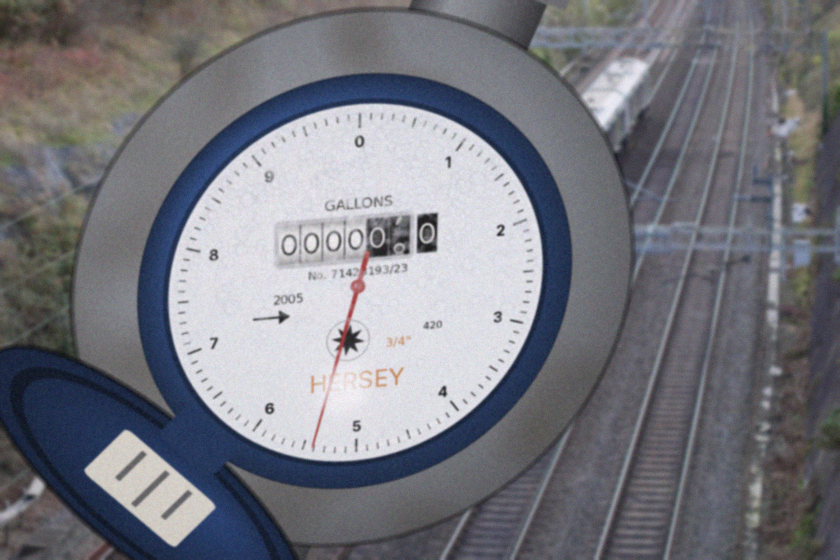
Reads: 75.4gal
